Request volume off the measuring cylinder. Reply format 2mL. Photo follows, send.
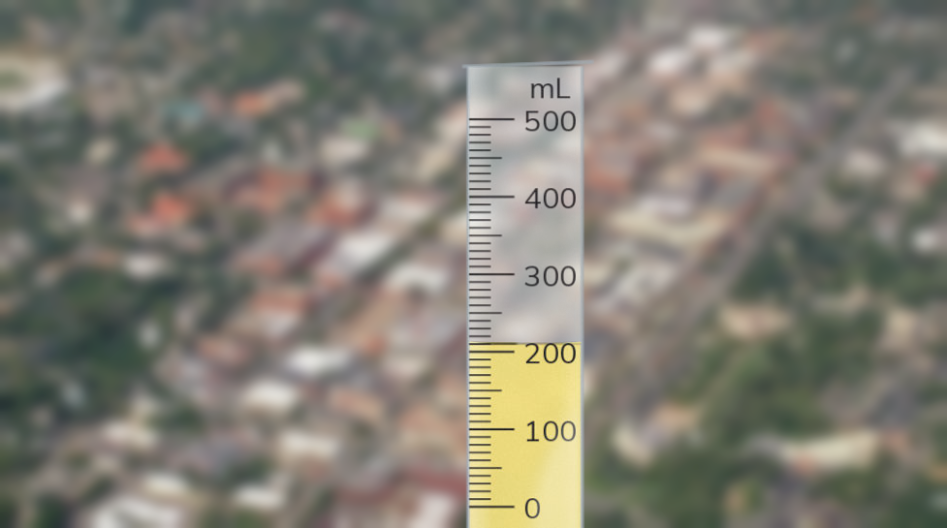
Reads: 210mL
